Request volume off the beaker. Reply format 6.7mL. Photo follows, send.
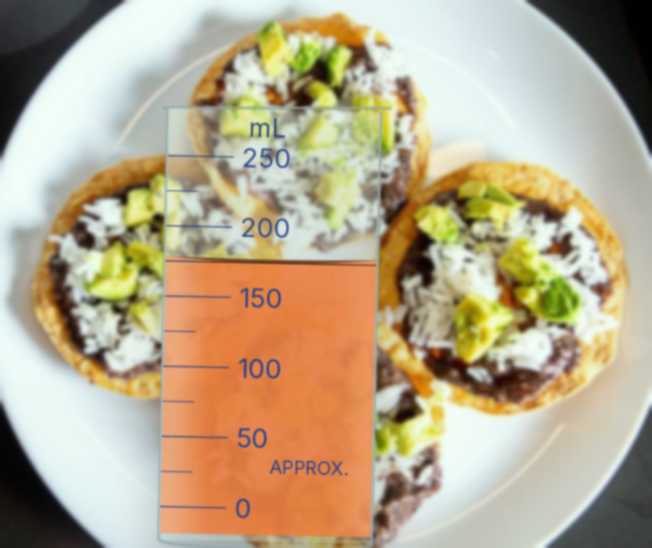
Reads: 175mL
